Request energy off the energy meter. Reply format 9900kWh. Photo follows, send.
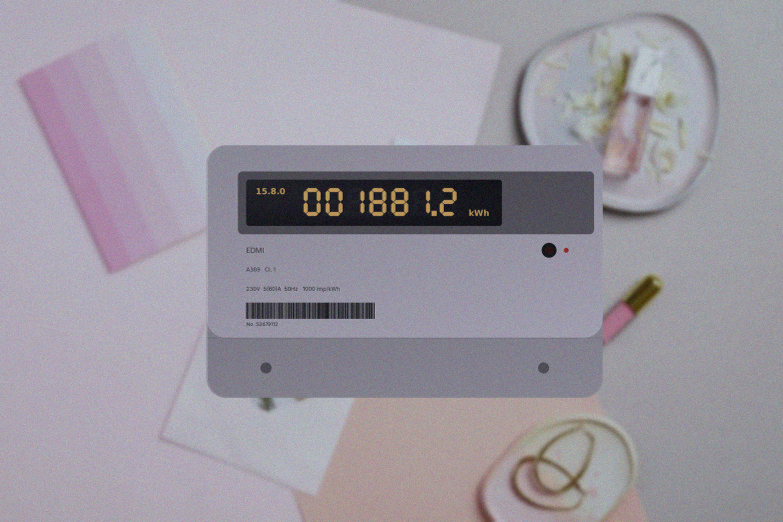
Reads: 1881.2kWh
